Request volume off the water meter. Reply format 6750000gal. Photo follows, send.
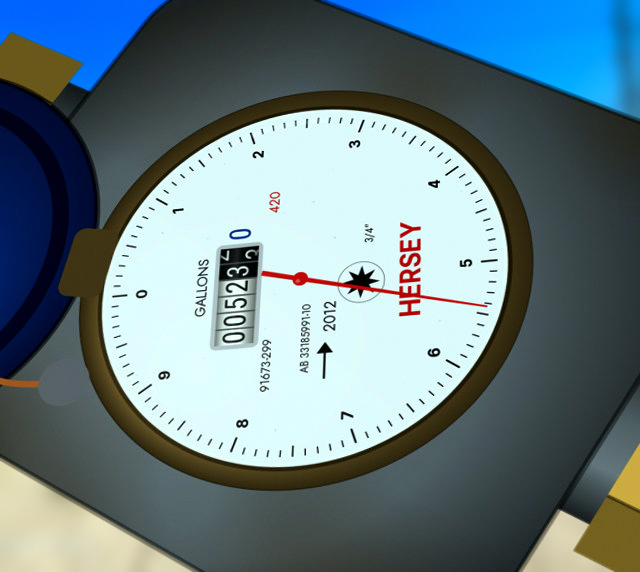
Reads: 52325.4gal
